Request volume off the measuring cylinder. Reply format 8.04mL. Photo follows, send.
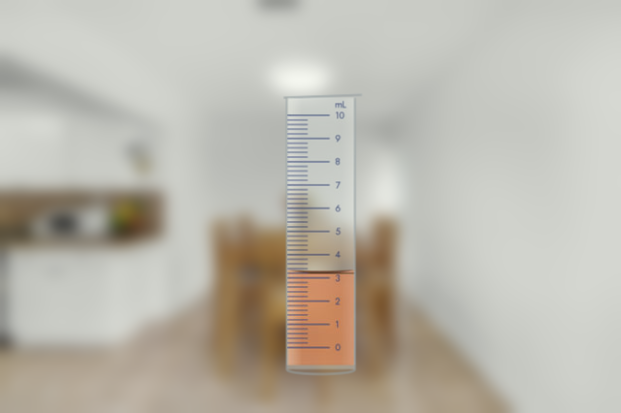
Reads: 3.2mL
